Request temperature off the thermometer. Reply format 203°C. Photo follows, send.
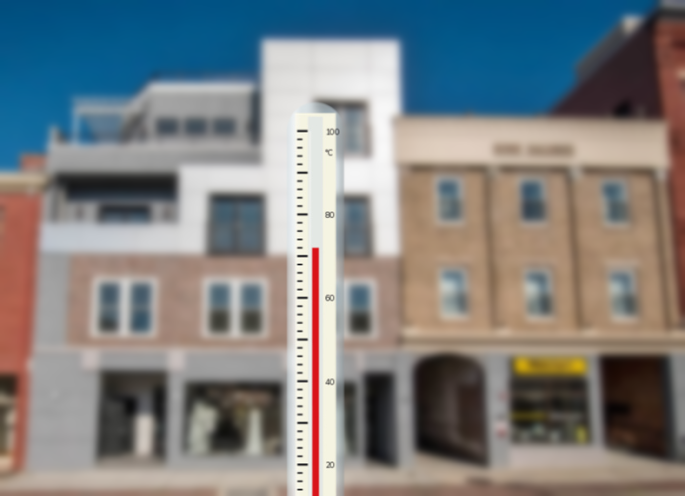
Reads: 72°C
